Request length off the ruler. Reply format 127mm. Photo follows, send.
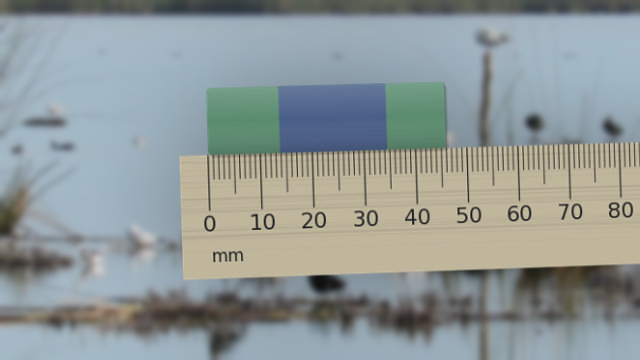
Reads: 46mm
